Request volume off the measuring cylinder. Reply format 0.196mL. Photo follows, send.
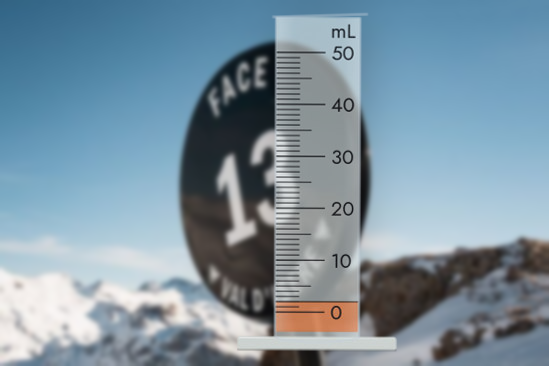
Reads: 2mL
